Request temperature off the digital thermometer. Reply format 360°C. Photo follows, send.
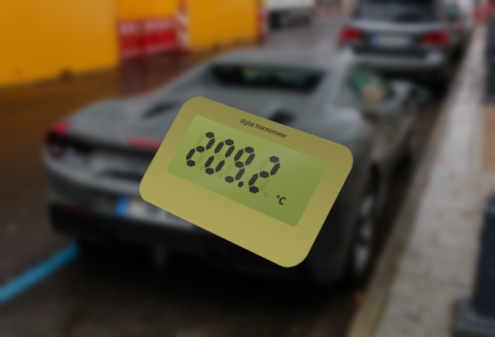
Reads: 209.2°C
